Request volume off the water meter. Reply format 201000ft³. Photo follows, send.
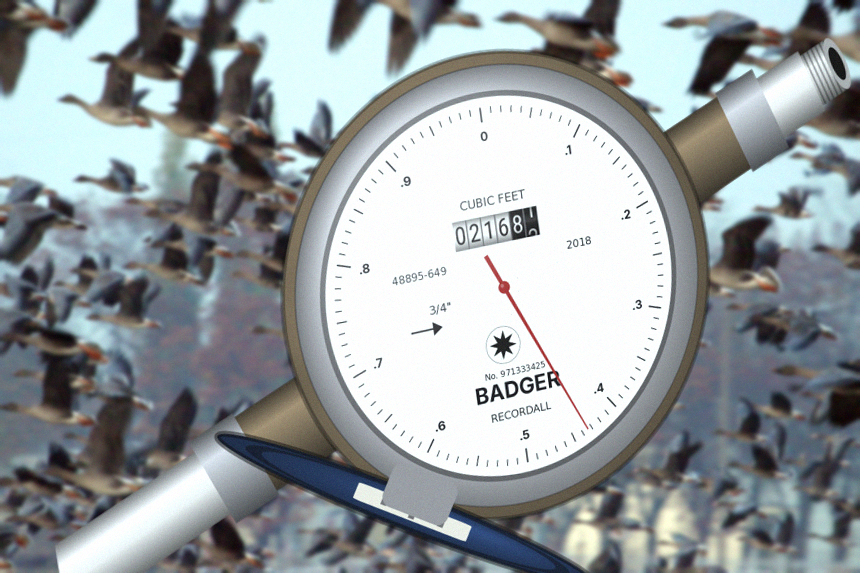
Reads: 21681.43ft³
